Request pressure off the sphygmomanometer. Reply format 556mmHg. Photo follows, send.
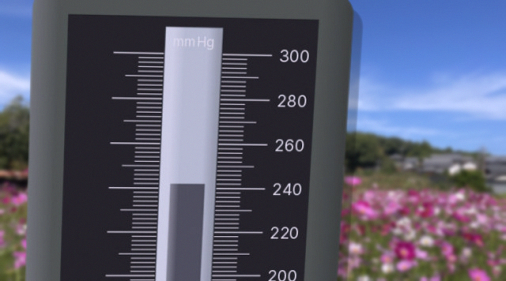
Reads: 242mmHg
